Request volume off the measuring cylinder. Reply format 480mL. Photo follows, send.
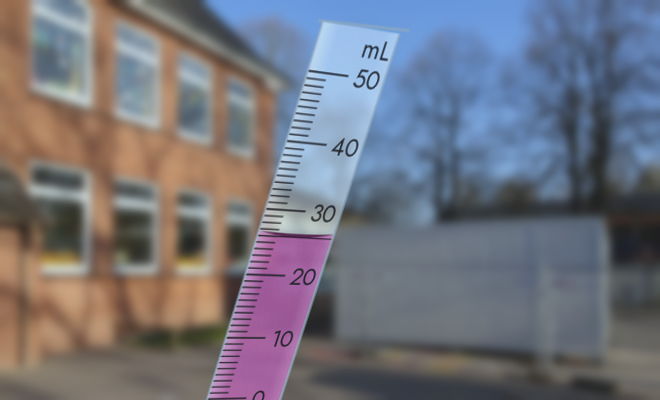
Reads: 26mL
